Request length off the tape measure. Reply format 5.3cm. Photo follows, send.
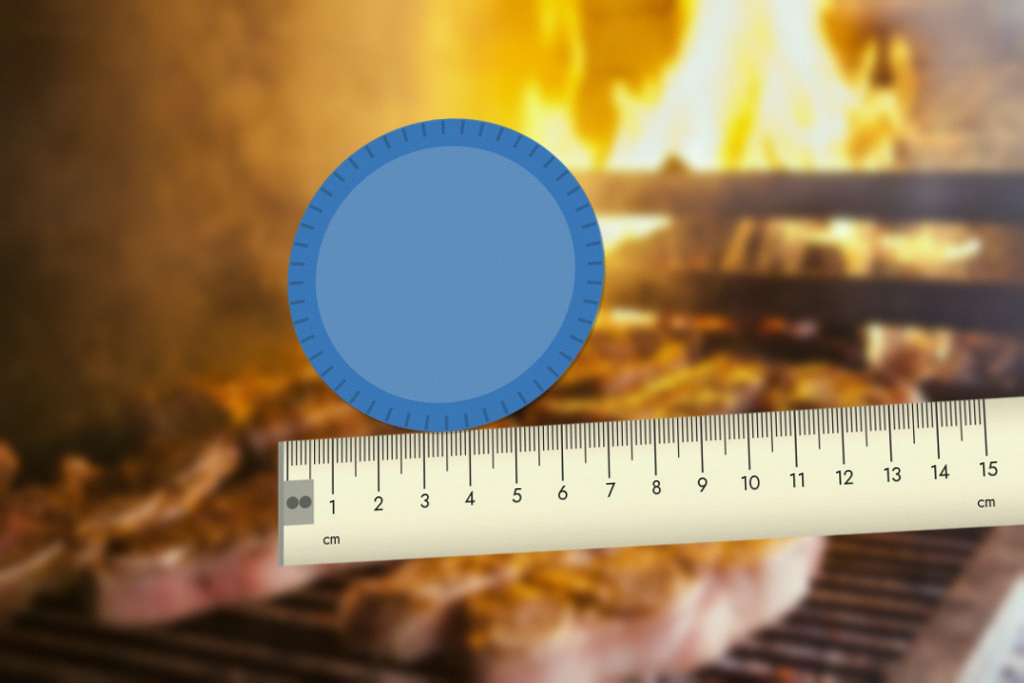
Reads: 7cm
